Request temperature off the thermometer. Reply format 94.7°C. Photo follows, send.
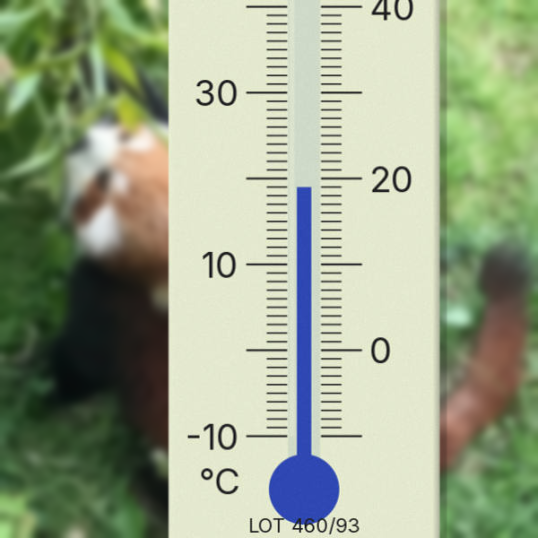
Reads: 19°C
